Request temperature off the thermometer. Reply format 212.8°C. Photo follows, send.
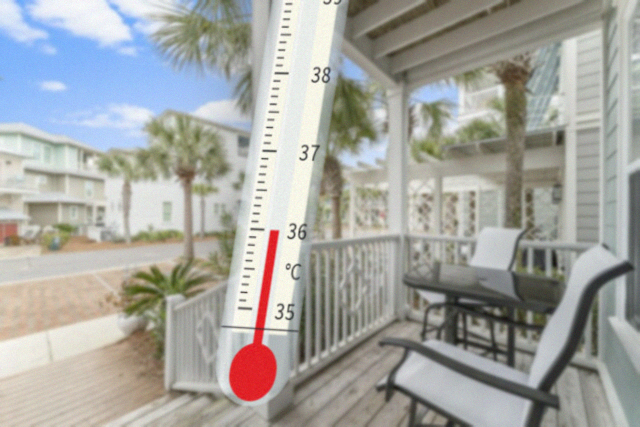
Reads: 36°C
